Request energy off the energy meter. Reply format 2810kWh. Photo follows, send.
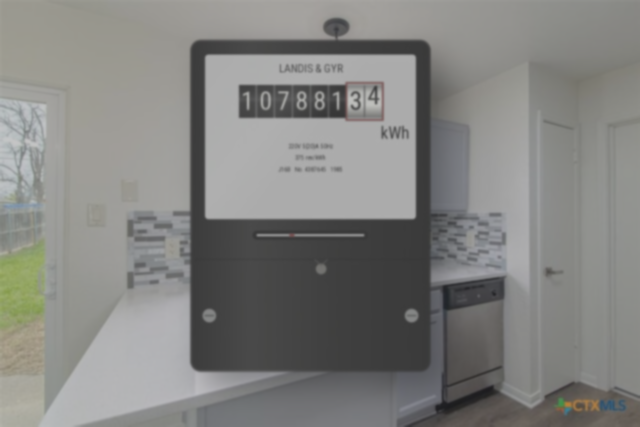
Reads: 107881.34kWh
